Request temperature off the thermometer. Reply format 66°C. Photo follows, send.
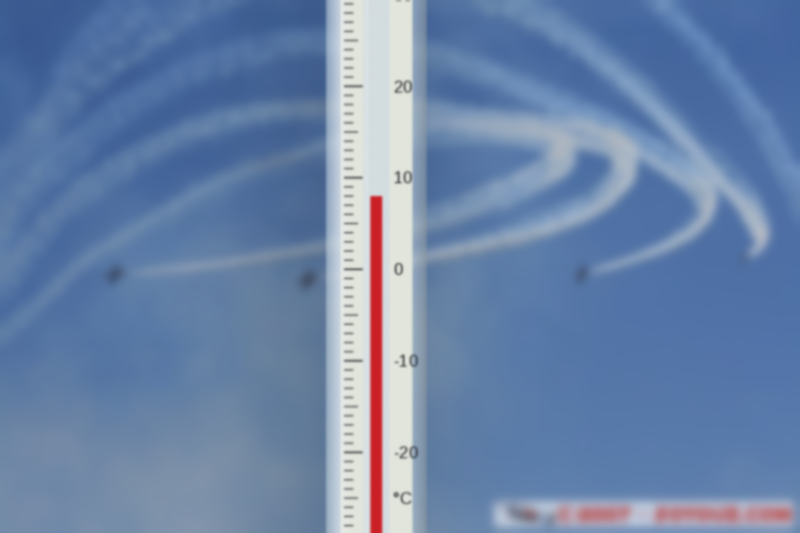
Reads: 8°C
